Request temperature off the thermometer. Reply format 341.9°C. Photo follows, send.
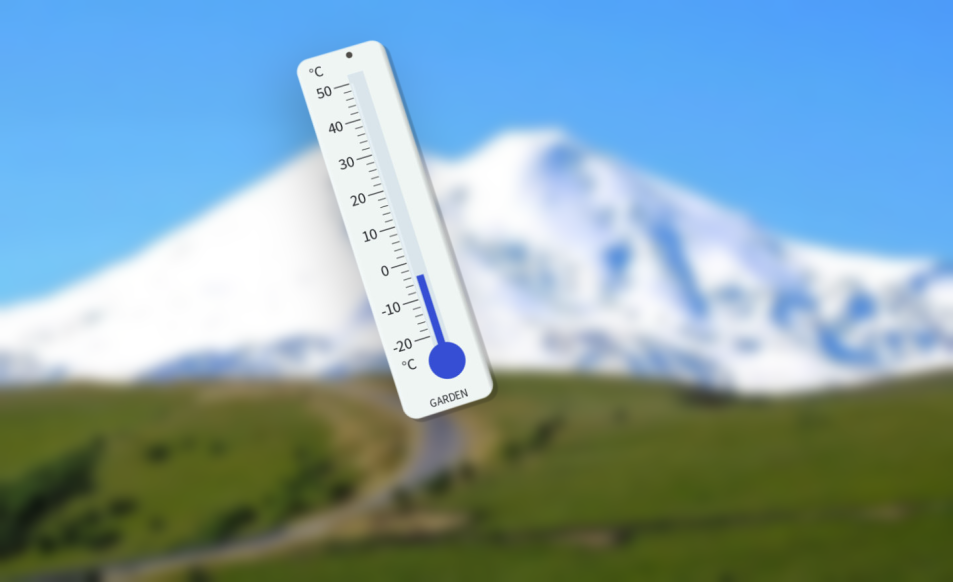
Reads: -4°C
